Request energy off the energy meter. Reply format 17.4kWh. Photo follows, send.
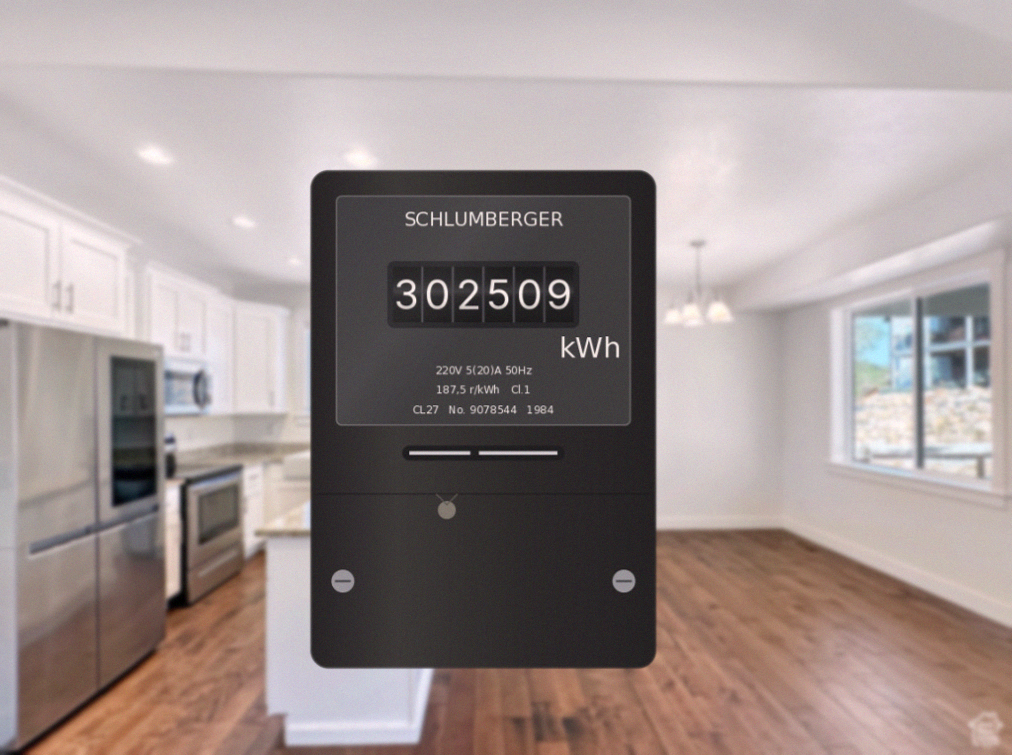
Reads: 302509kWh
